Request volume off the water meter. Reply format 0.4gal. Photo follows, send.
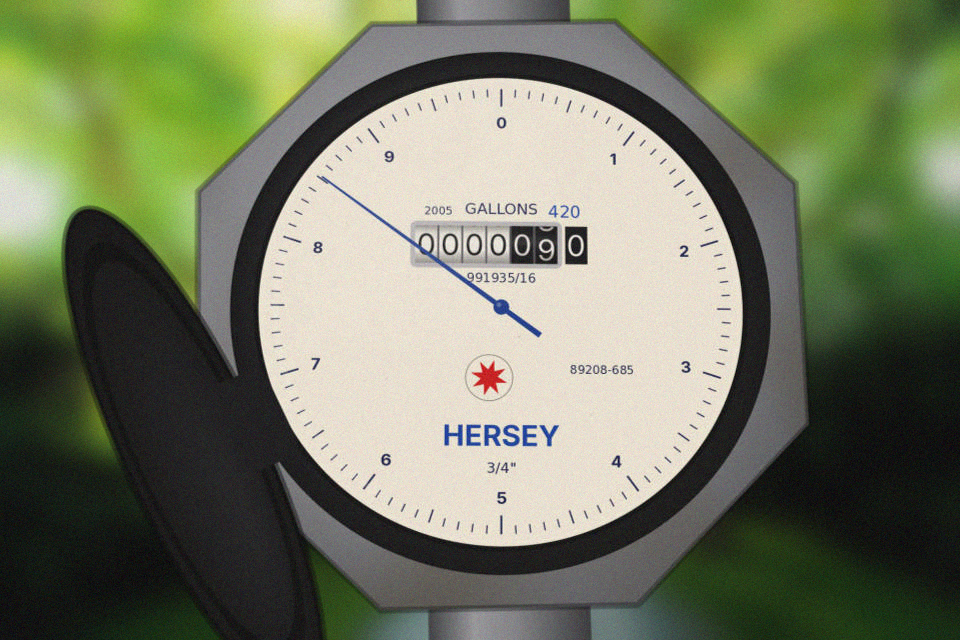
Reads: 88.5gal
